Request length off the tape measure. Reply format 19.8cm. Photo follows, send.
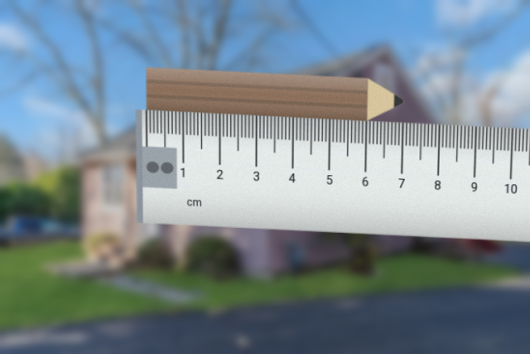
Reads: 7cm
